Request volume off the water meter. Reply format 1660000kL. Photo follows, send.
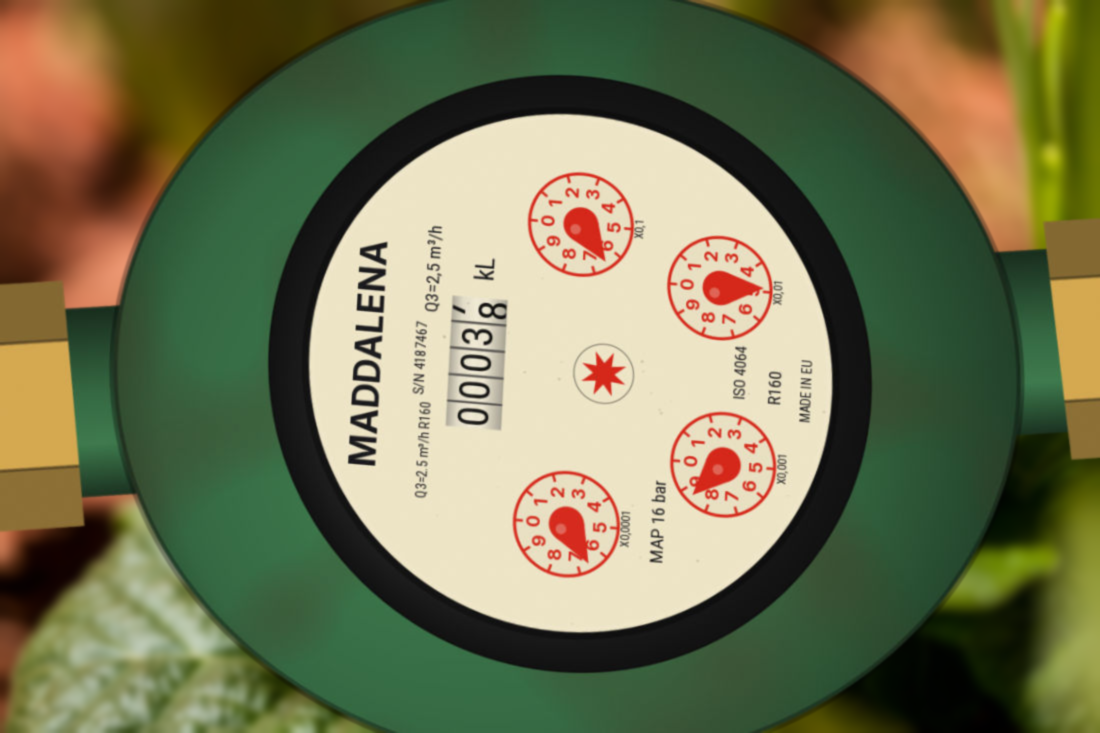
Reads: 37.6486kL
